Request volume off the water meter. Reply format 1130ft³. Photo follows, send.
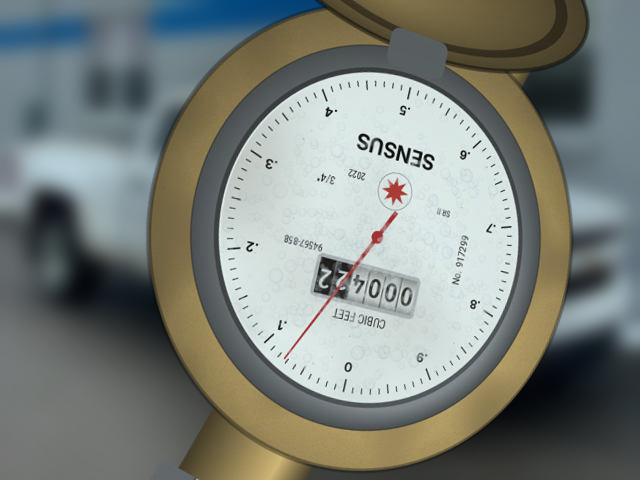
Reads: 422.07ft³
